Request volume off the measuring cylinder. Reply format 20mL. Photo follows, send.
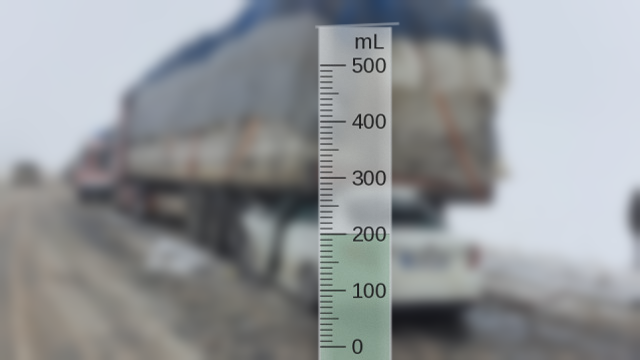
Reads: 200mL
